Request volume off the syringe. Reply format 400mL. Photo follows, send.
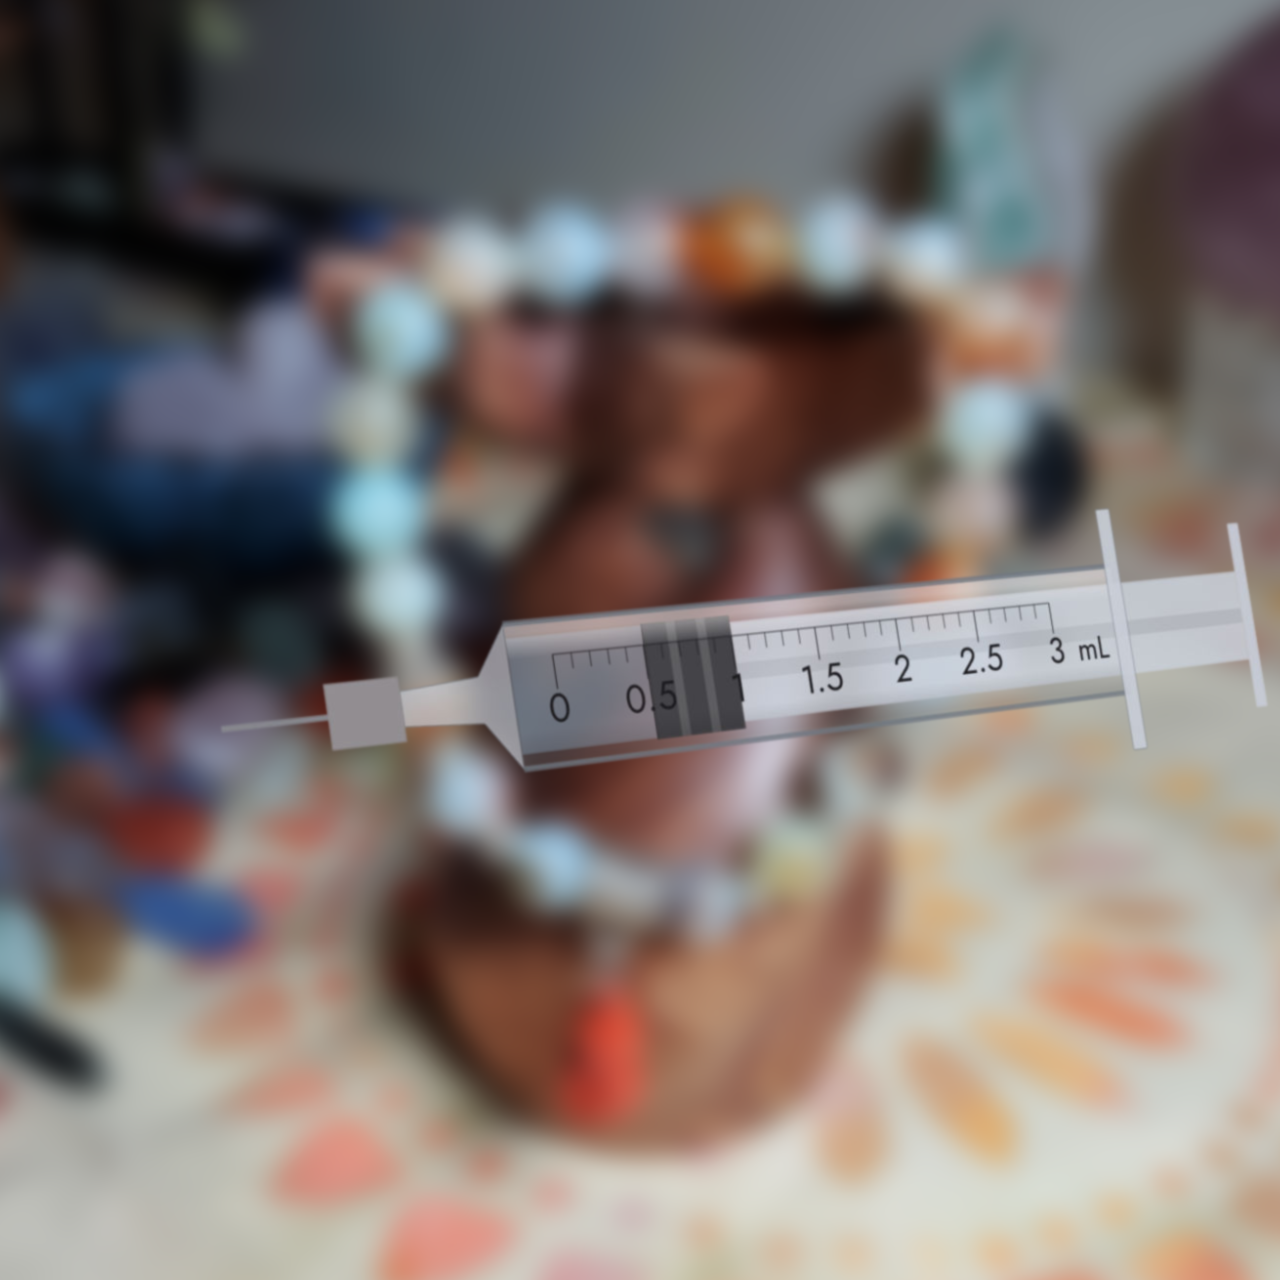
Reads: 0.5mL
